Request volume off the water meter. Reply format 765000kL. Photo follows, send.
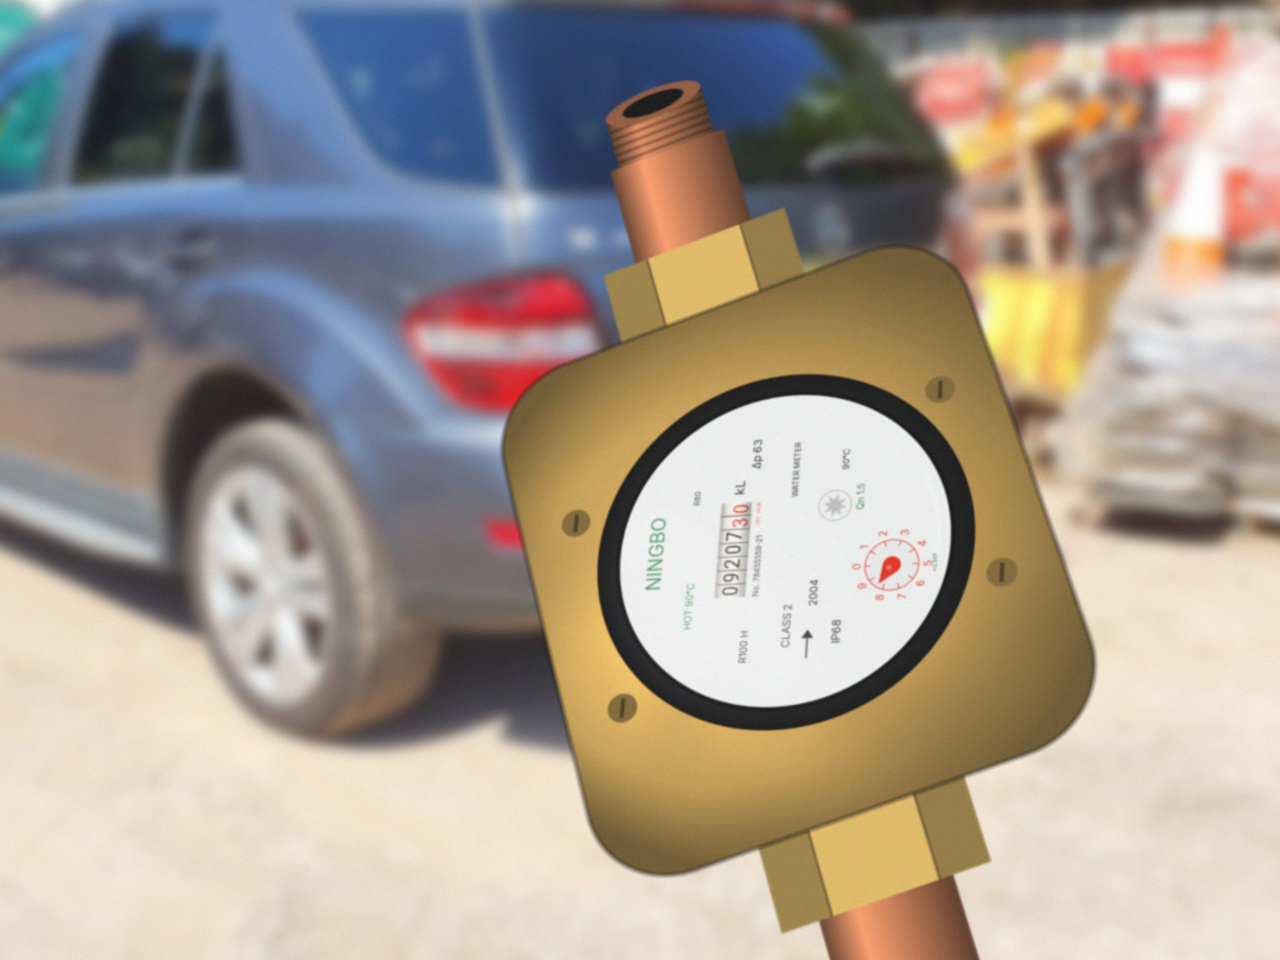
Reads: 9207.298kL
